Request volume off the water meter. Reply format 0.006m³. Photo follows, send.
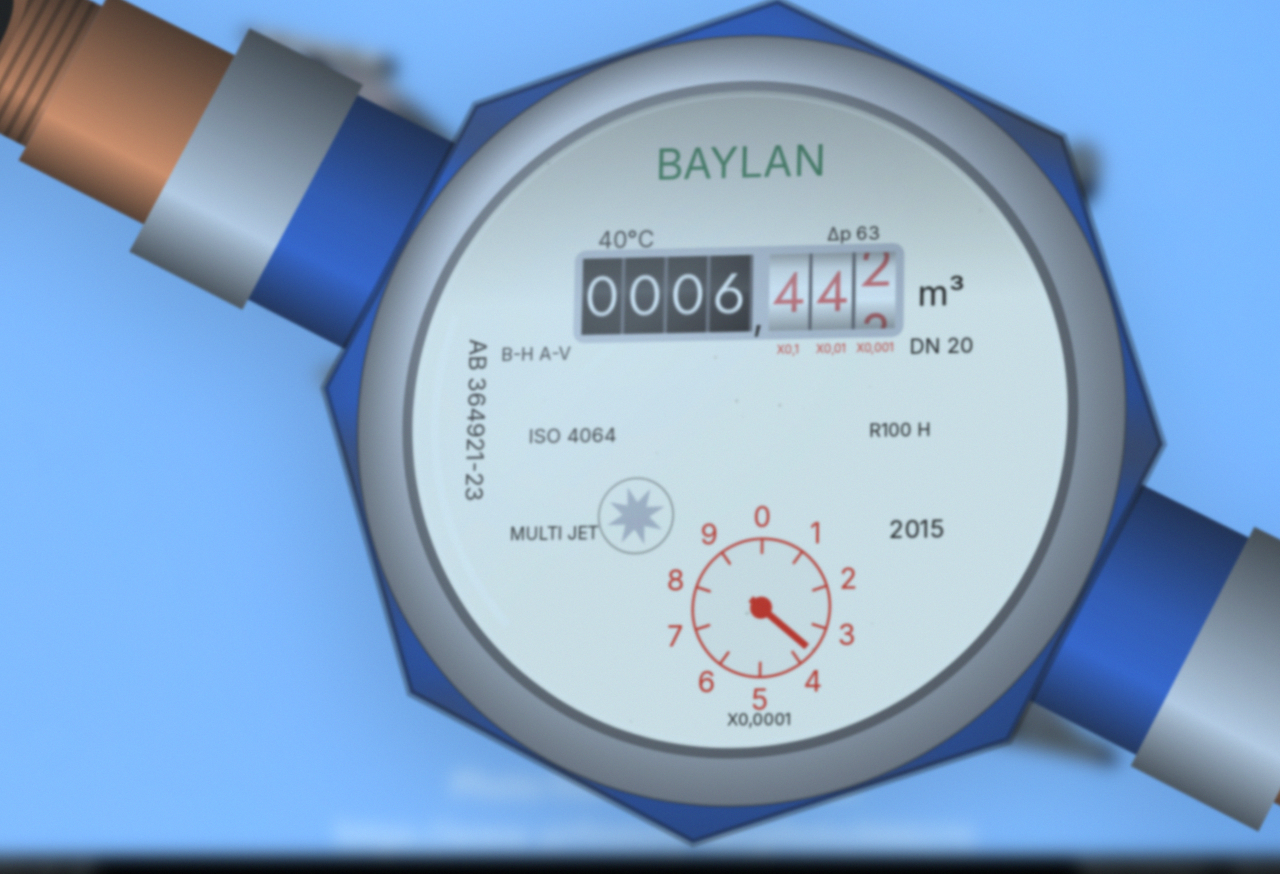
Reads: 6.4423m³
